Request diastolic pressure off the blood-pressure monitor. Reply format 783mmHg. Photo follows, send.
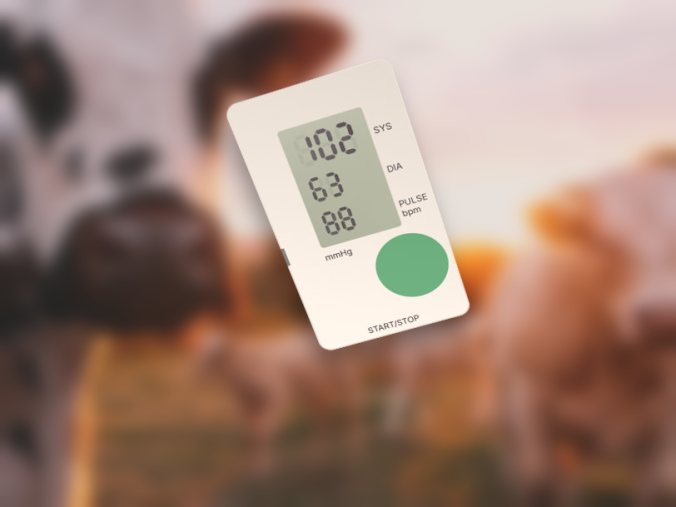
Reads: 63mmHg
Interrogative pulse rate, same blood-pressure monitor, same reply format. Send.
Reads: 88bpm
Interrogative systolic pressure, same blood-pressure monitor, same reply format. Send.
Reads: 102mmHg
